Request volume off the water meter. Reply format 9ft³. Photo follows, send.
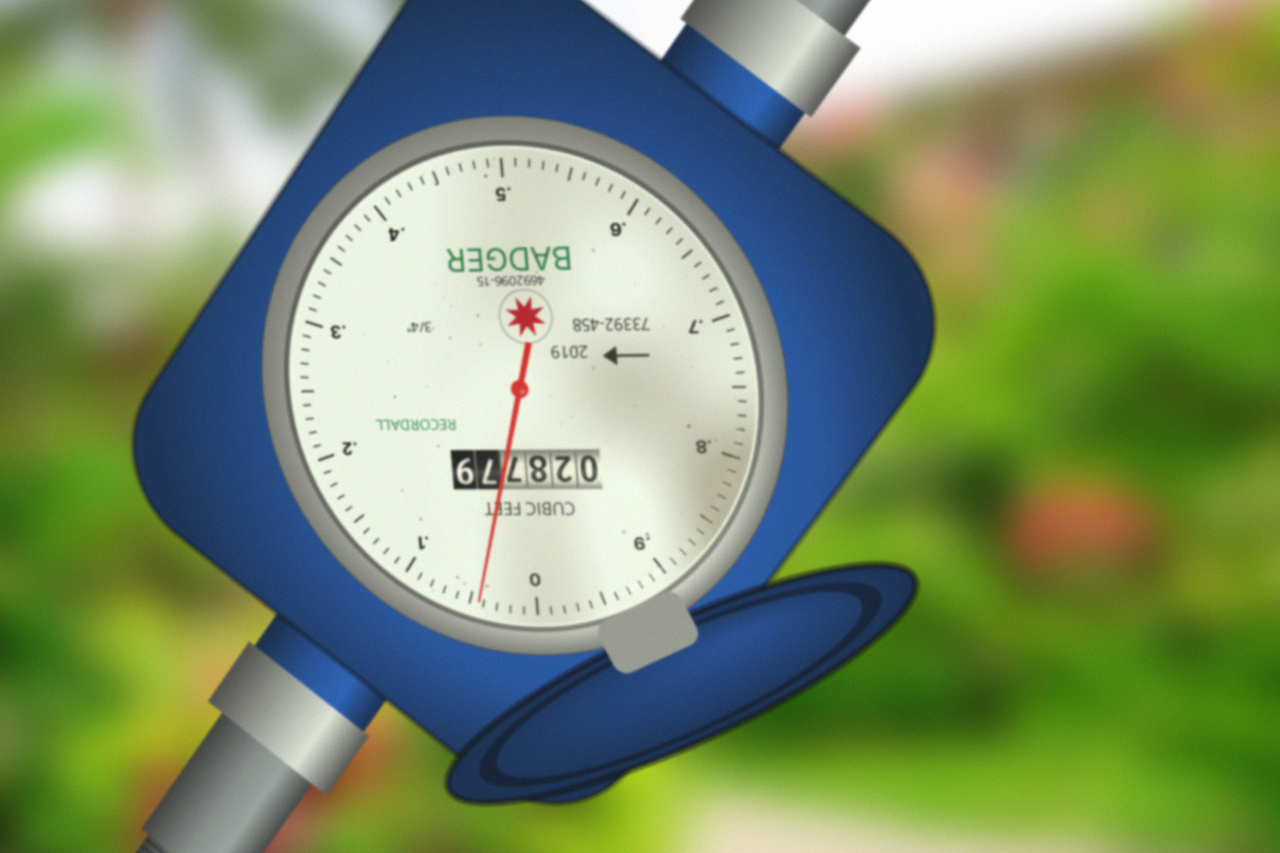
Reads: 28779.04ft³
